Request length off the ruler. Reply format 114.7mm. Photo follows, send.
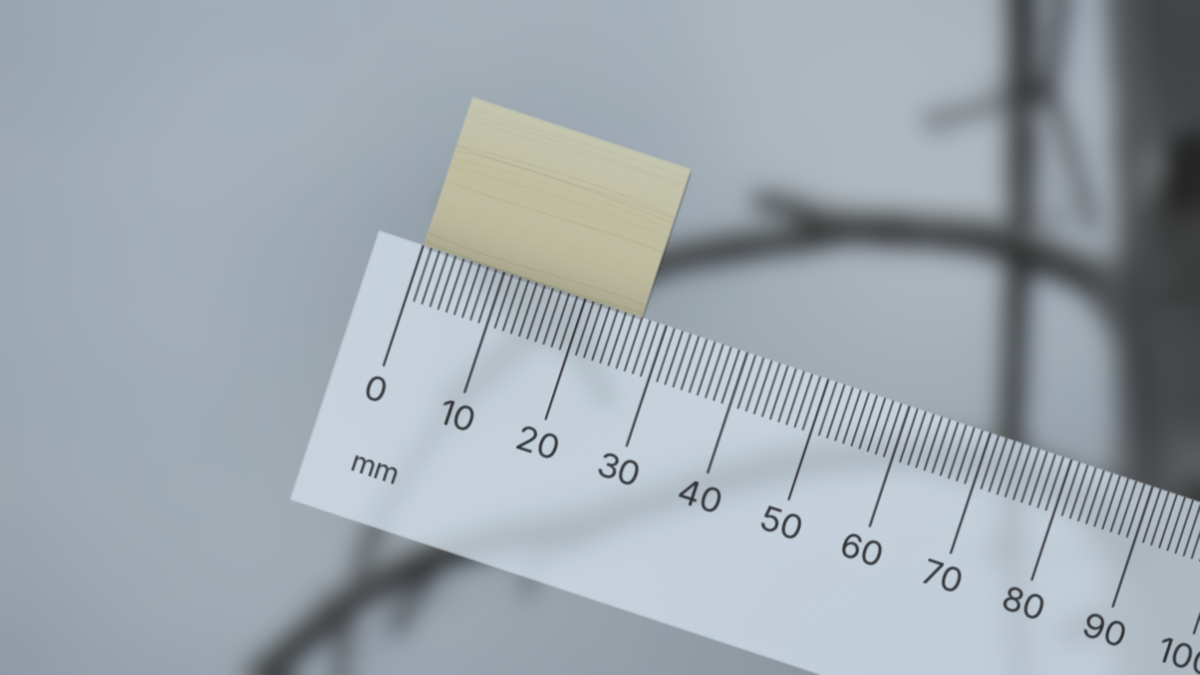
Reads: 27mm
